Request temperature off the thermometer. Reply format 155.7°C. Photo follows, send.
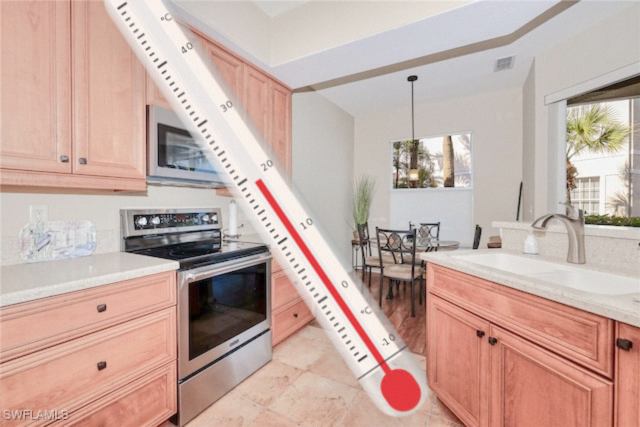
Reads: 19°C
